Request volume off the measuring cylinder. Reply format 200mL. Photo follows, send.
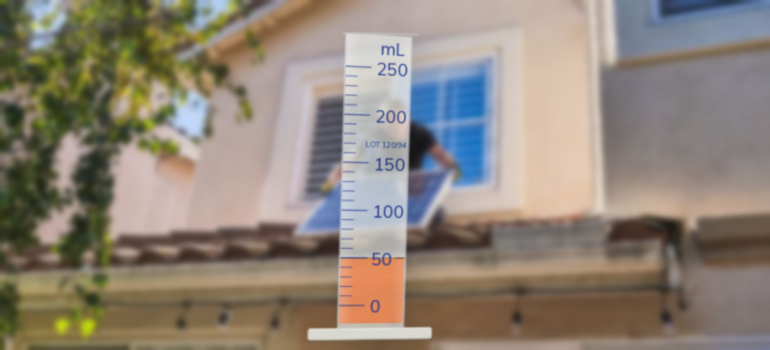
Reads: 50mL
